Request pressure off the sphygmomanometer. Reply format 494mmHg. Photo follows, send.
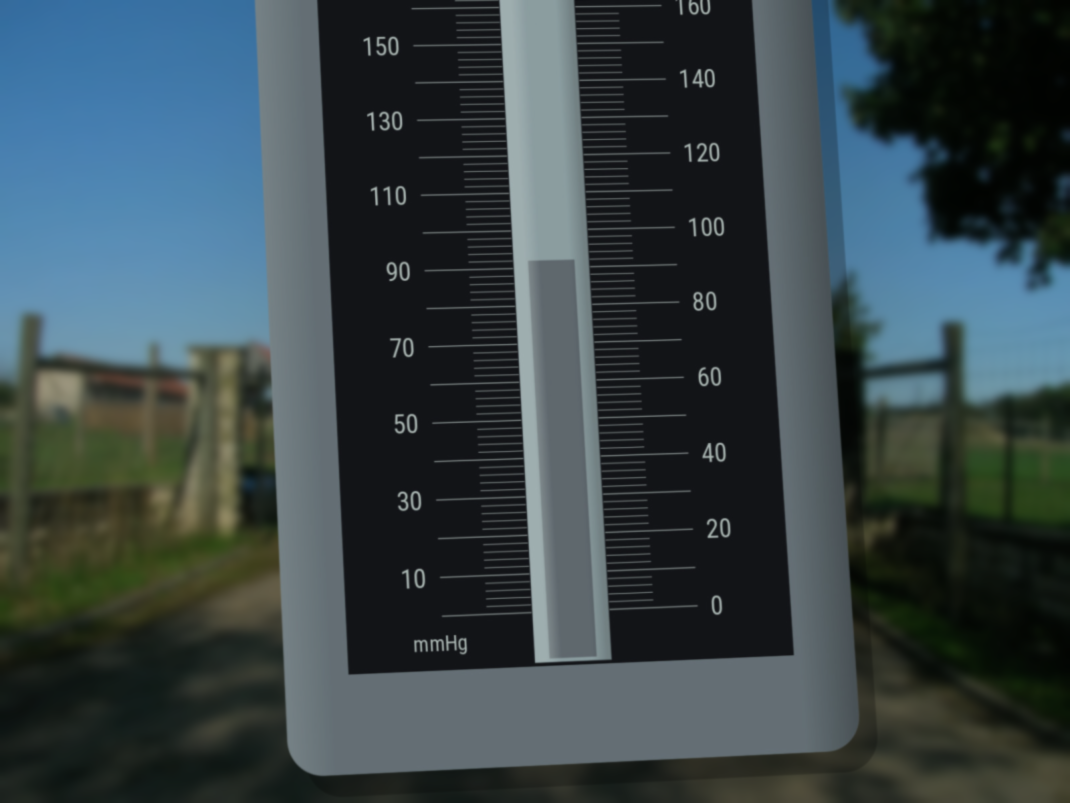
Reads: 92mmHg
